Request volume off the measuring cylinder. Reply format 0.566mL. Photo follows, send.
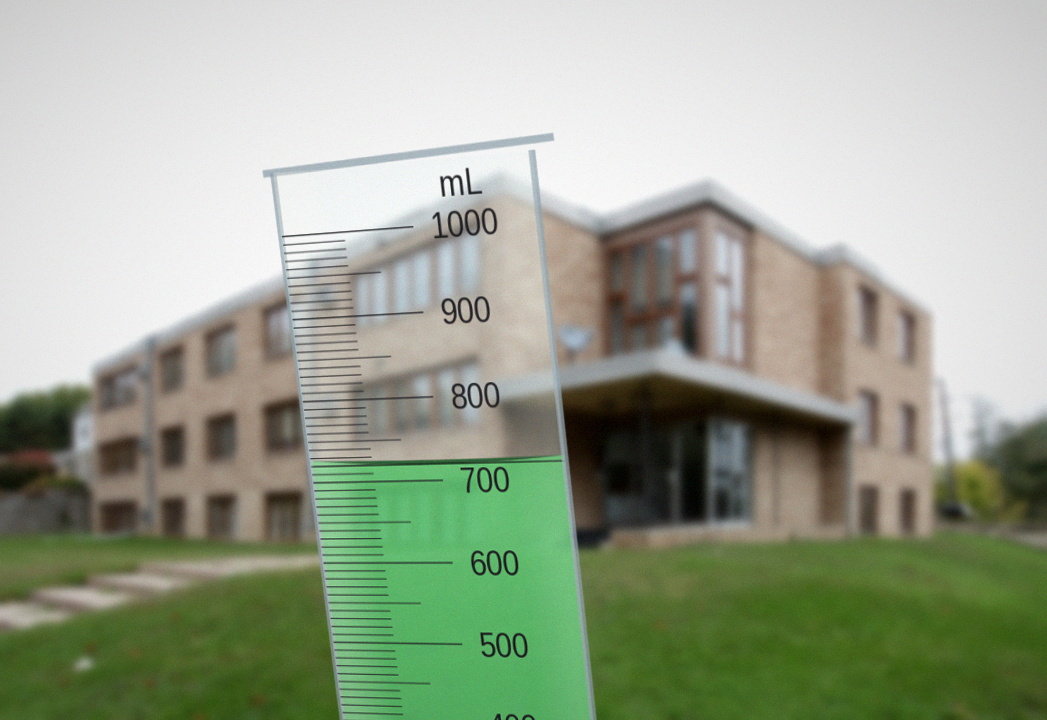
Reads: 720mL
